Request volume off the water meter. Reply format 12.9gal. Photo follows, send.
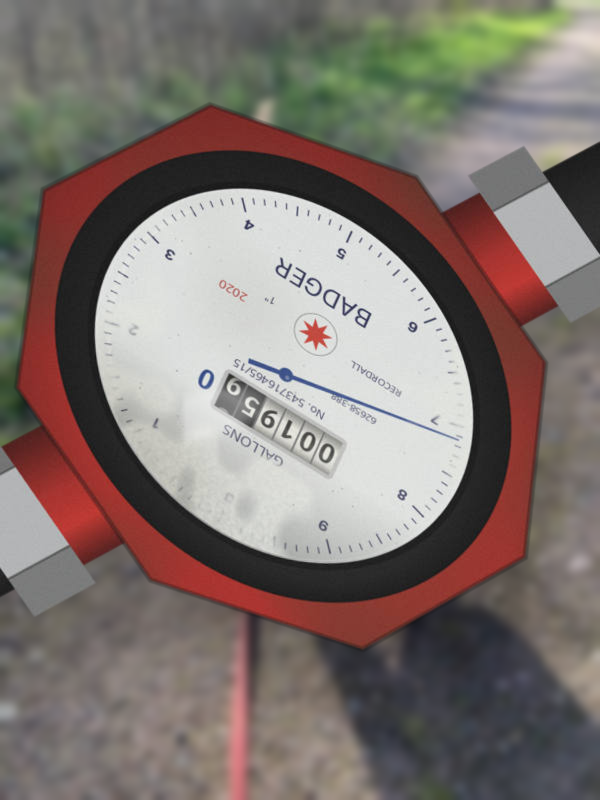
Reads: 19587.1gal
